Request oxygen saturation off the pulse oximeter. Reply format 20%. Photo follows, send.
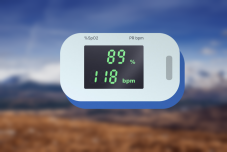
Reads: 89%
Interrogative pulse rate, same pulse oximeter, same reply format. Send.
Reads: 118bpm
